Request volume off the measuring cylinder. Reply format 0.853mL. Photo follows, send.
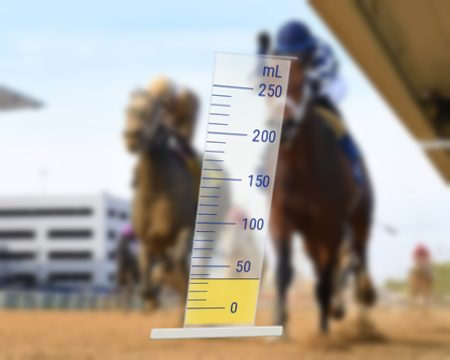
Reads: 35mL
